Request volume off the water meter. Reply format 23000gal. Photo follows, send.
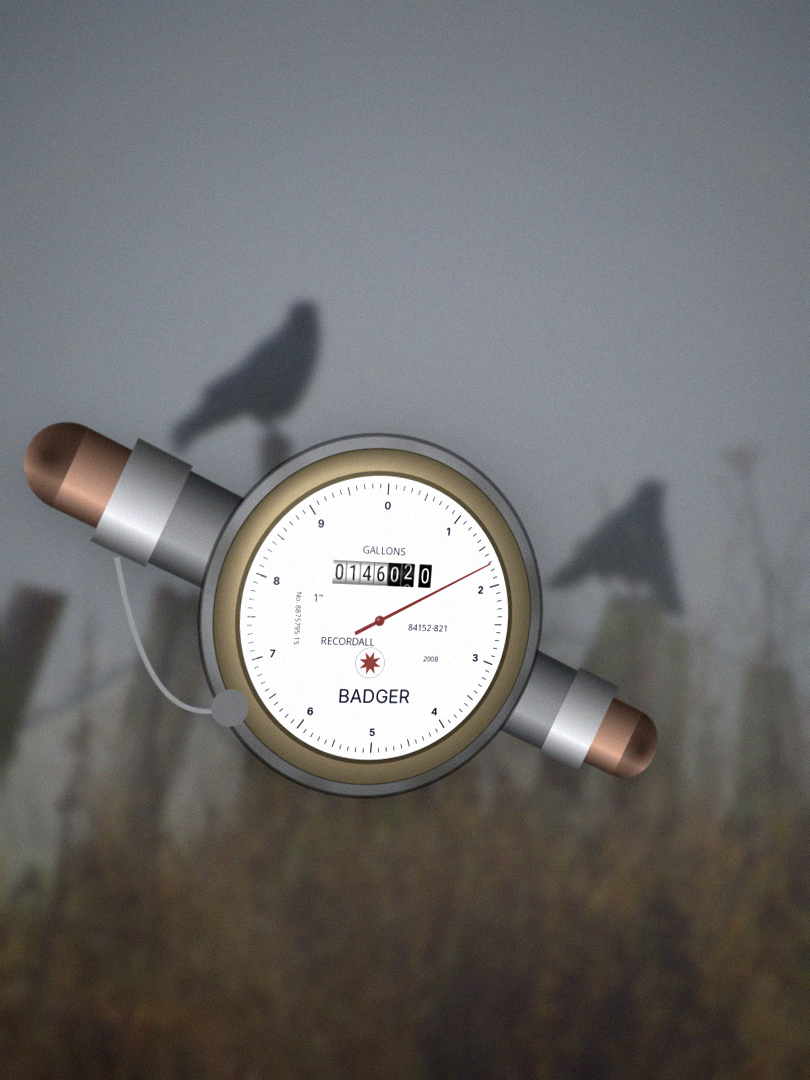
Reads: 146021.7gal
